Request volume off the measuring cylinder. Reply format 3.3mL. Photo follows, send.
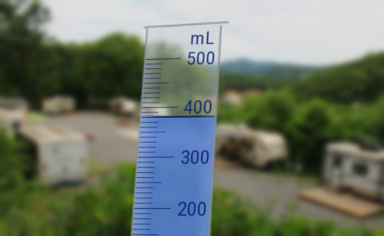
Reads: 380mL
